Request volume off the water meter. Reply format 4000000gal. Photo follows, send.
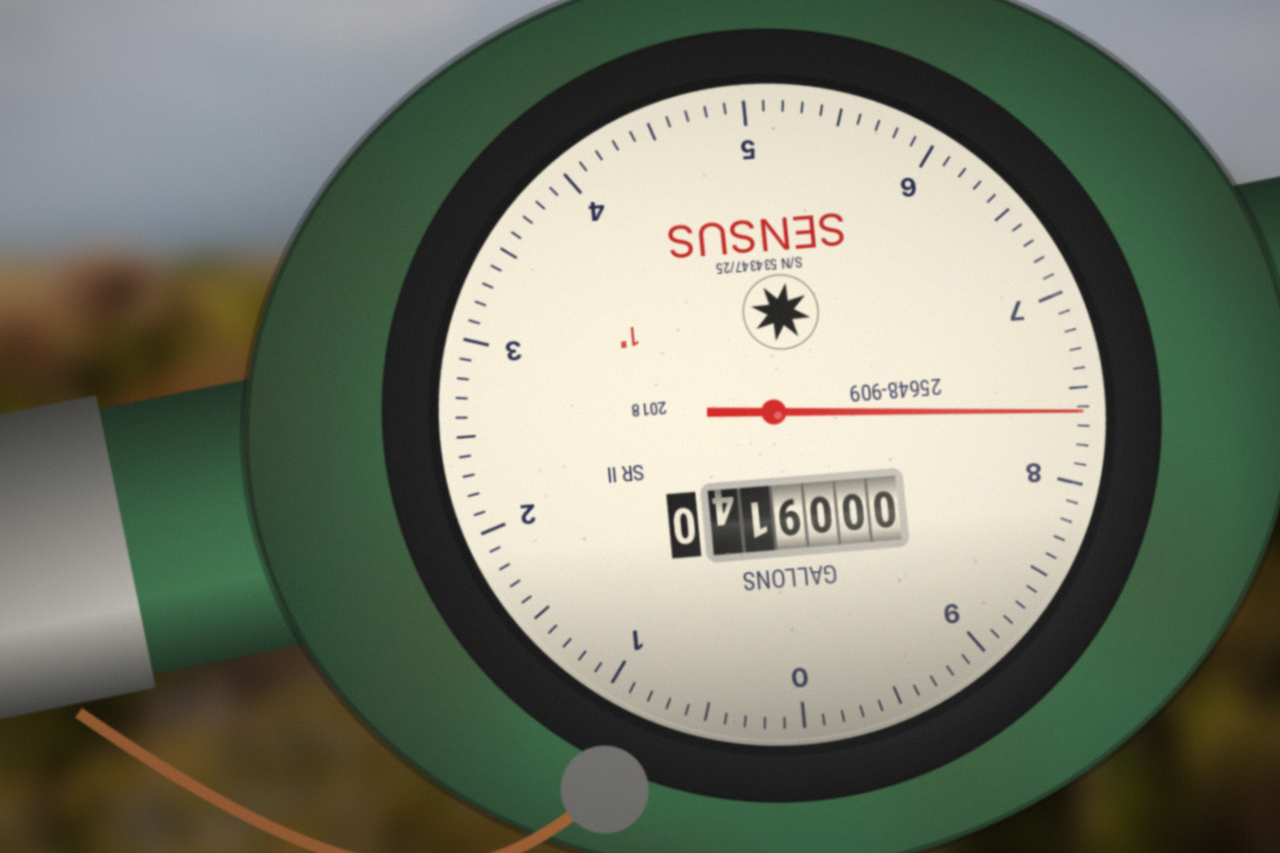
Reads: 9137.6gal
